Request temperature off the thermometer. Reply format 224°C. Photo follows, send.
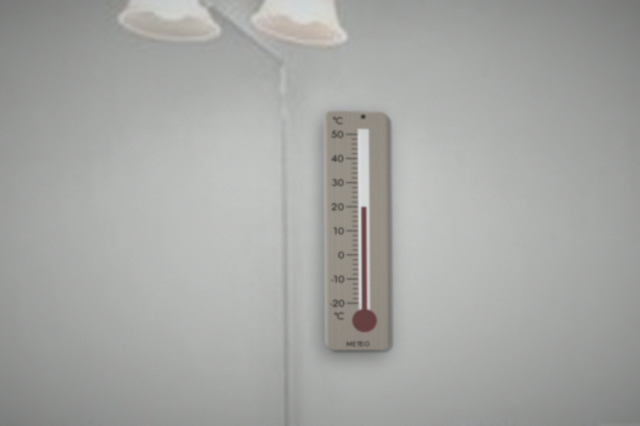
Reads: 20°C
